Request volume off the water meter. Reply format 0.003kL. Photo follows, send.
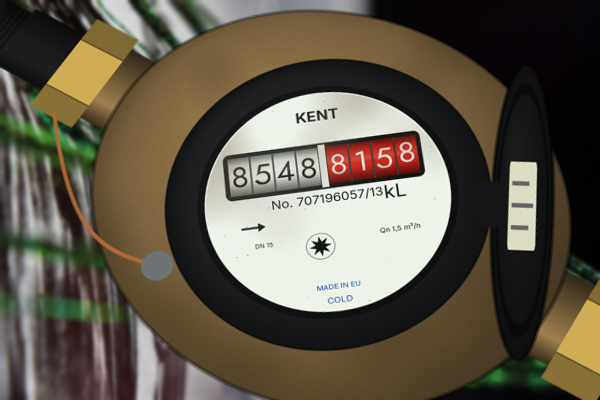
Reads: 8548.8158kL
